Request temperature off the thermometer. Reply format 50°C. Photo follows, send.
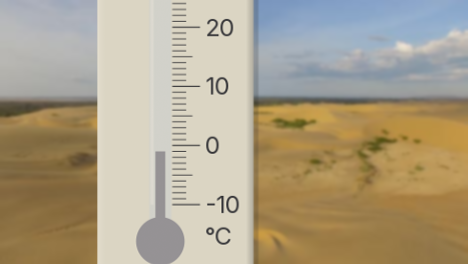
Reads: -1°C
